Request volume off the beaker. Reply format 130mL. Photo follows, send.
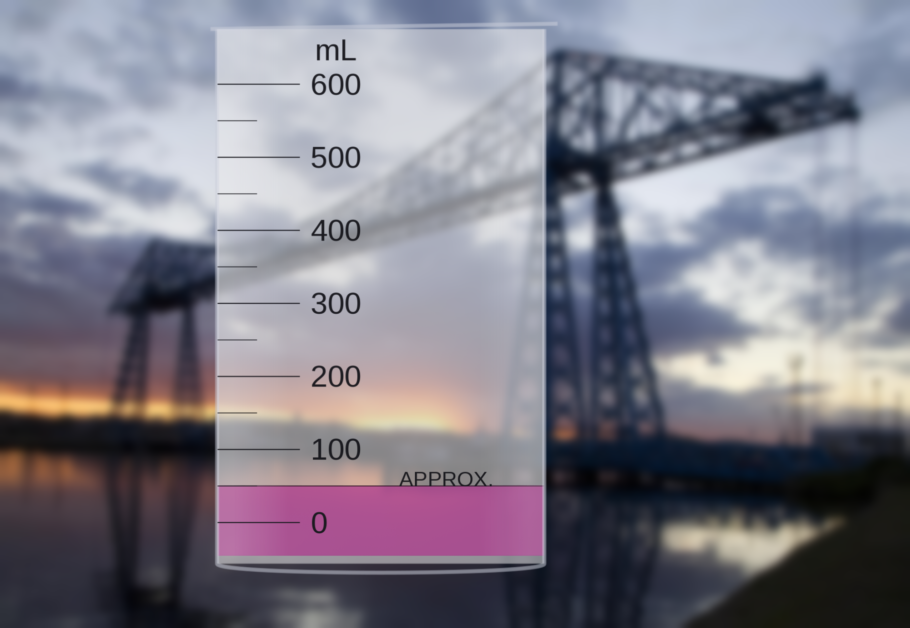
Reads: 50mL
